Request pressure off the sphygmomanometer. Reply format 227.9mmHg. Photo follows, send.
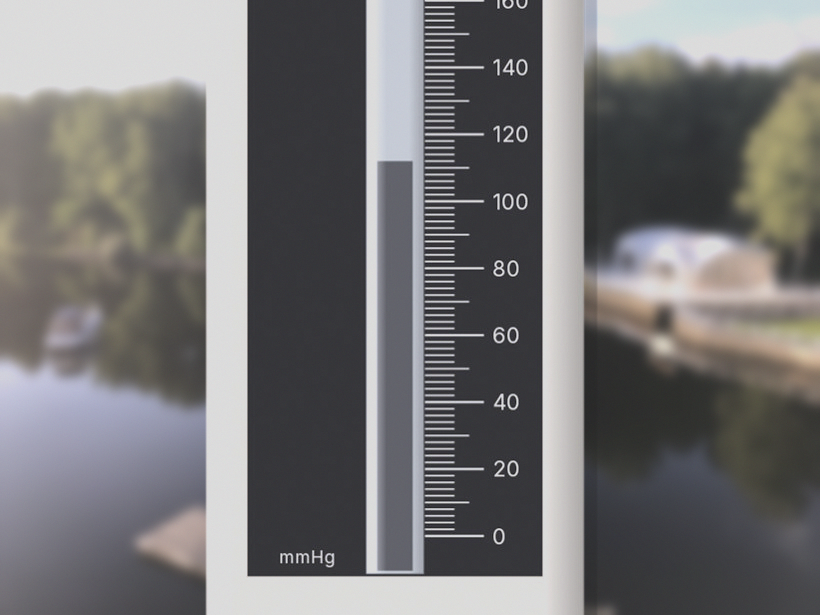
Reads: 112mmHg
